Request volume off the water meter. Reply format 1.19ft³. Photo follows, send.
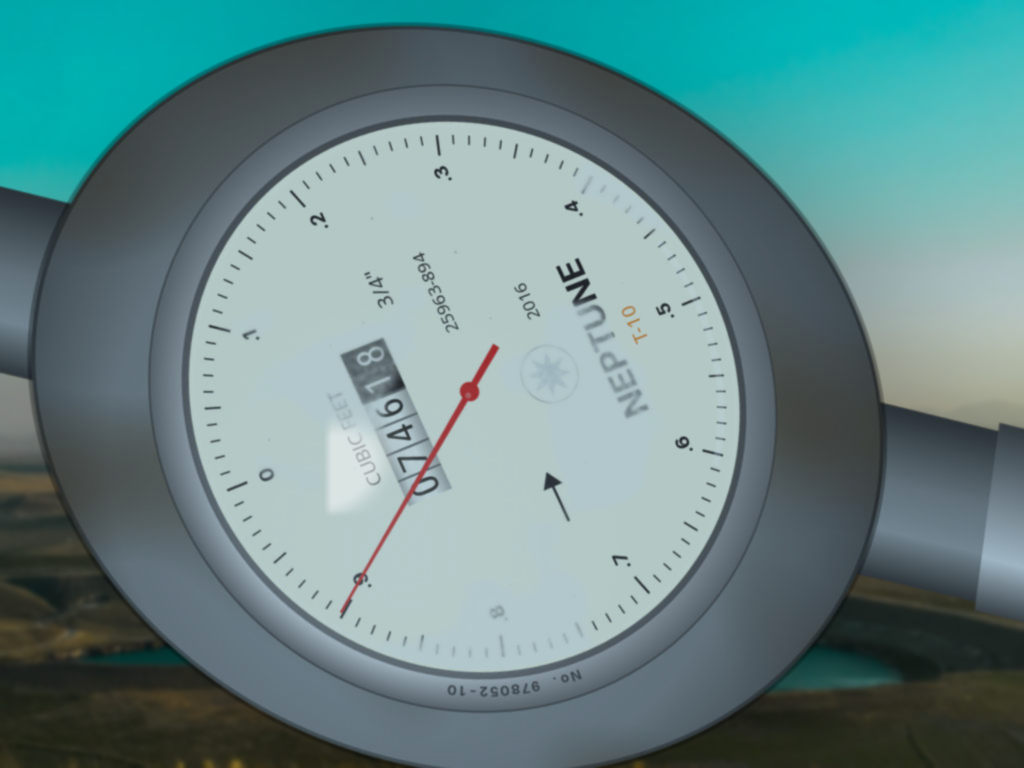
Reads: 74617.90ft³
